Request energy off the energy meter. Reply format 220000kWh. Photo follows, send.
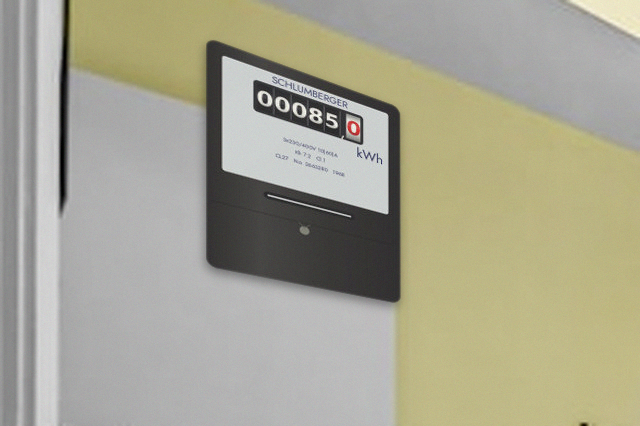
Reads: 85.0kWh
